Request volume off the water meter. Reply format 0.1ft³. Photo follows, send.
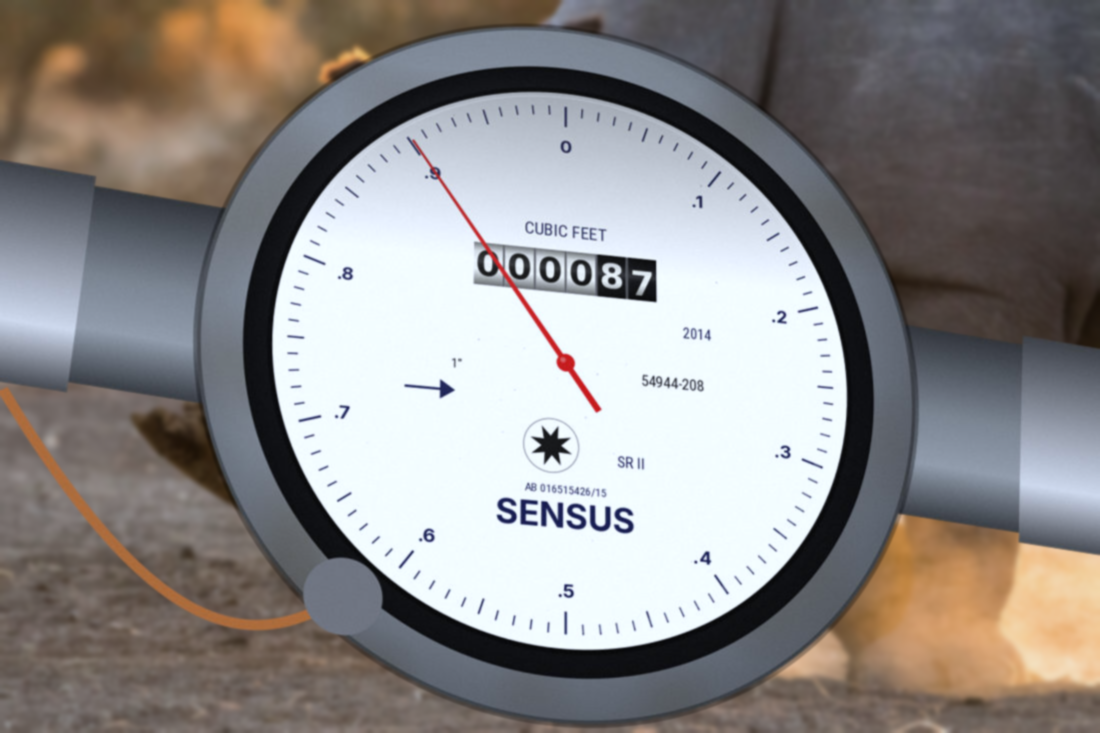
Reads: 86.90ft³
